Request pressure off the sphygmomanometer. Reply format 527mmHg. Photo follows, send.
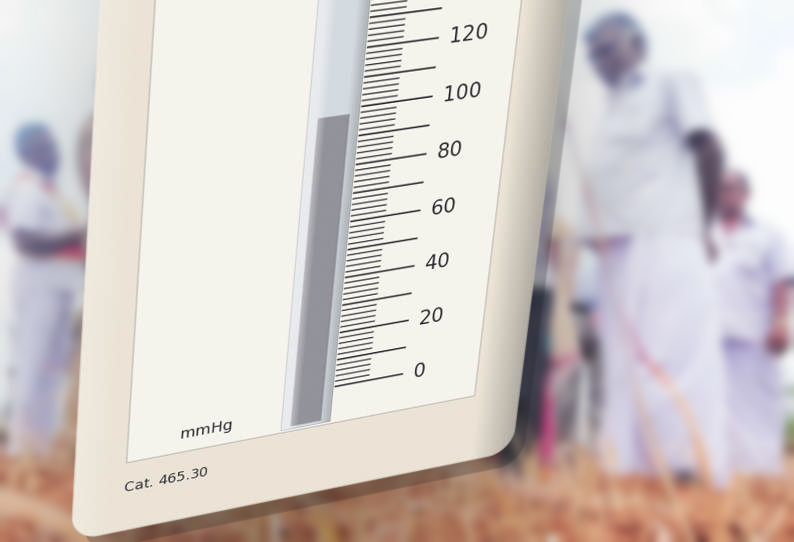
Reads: 98mmHg
